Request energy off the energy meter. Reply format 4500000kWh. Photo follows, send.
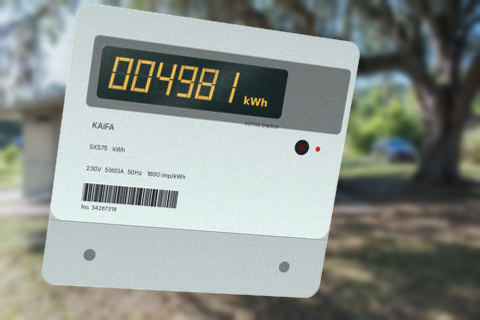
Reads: 4981kWh
